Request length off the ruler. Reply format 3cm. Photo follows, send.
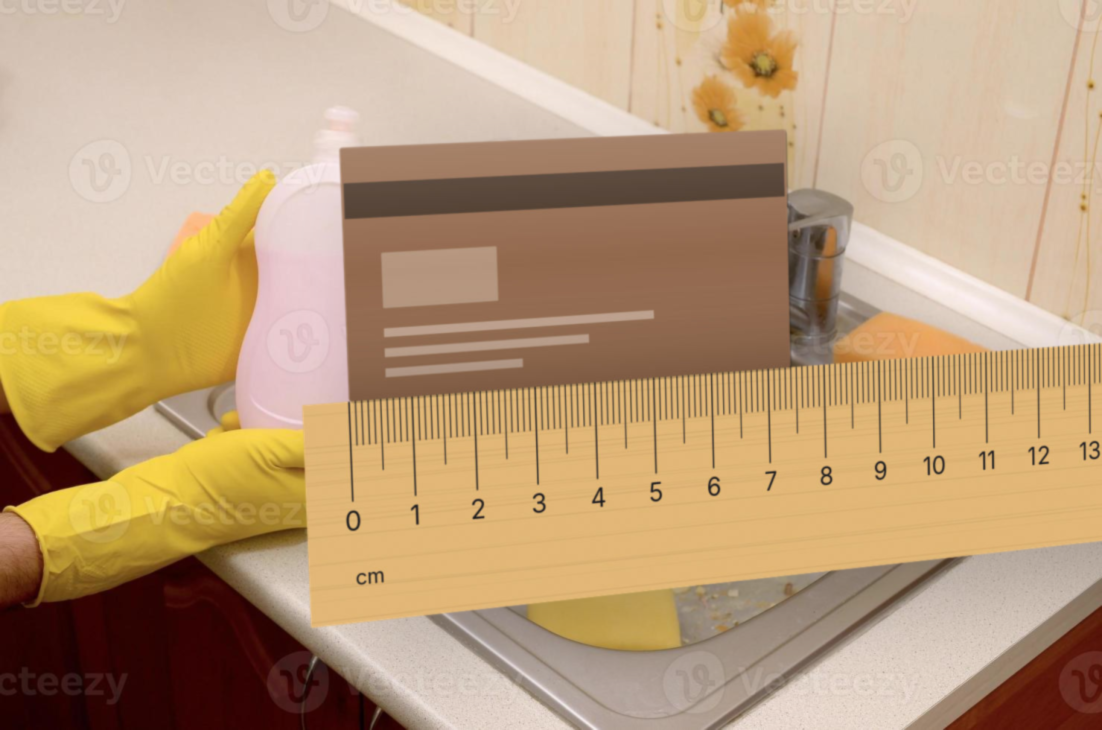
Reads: 7.4cm
